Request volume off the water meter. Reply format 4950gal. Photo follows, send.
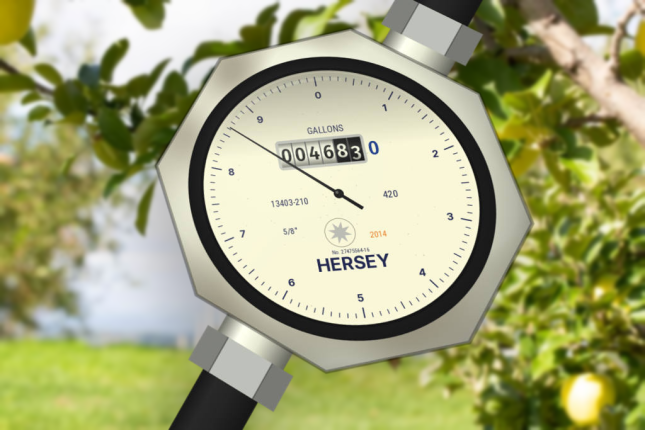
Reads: 46828.6gal
